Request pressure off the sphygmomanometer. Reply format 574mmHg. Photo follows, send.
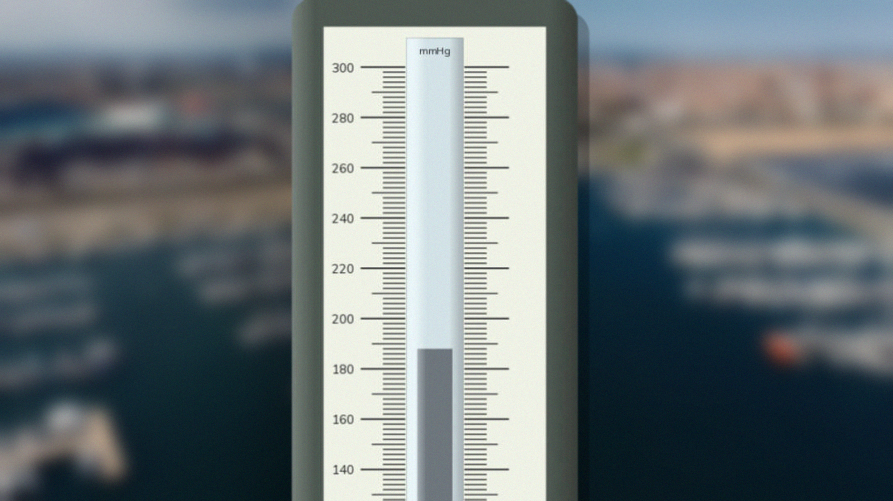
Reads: 188mmHg
